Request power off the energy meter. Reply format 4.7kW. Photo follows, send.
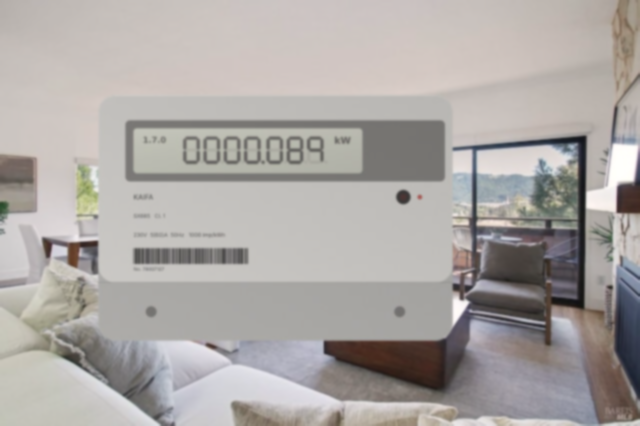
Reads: 0.089kW
